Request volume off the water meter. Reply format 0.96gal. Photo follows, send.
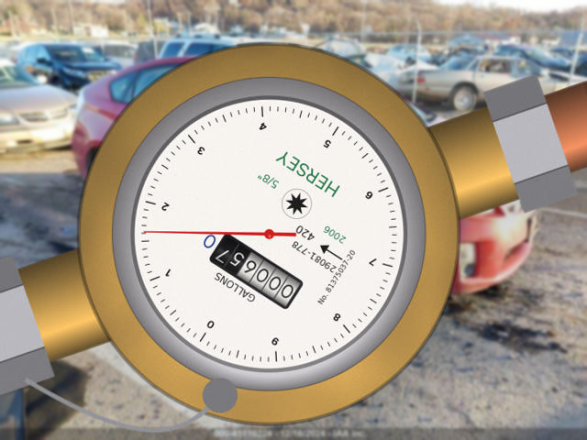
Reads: 6571.6gal
